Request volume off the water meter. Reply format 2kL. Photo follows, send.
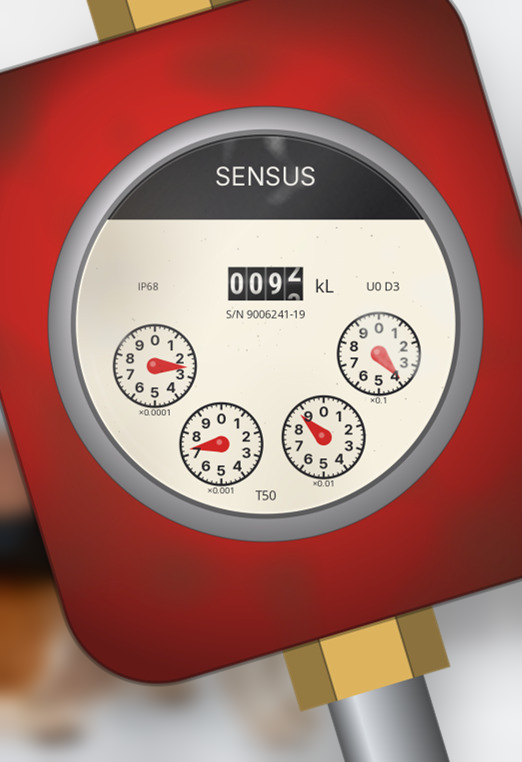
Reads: 92.3872kL
